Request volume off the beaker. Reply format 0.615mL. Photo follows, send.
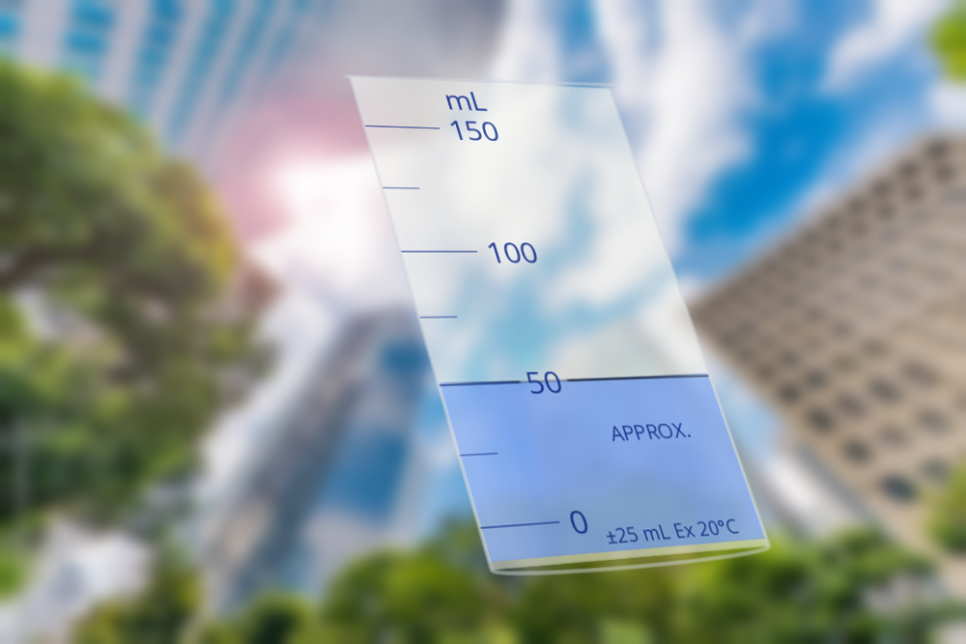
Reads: 50mL
